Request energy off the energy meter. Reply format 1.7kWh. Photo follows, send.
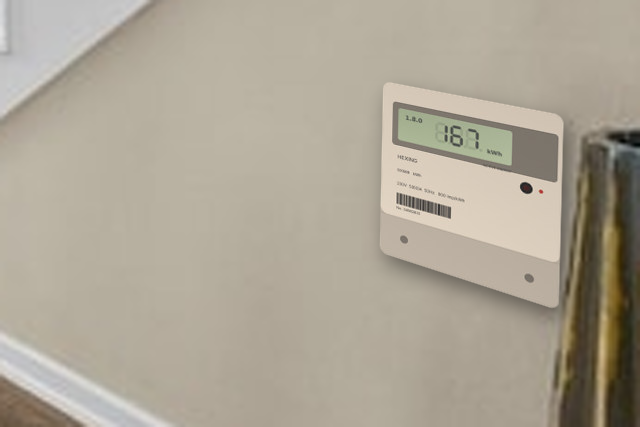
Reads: 167kWh
